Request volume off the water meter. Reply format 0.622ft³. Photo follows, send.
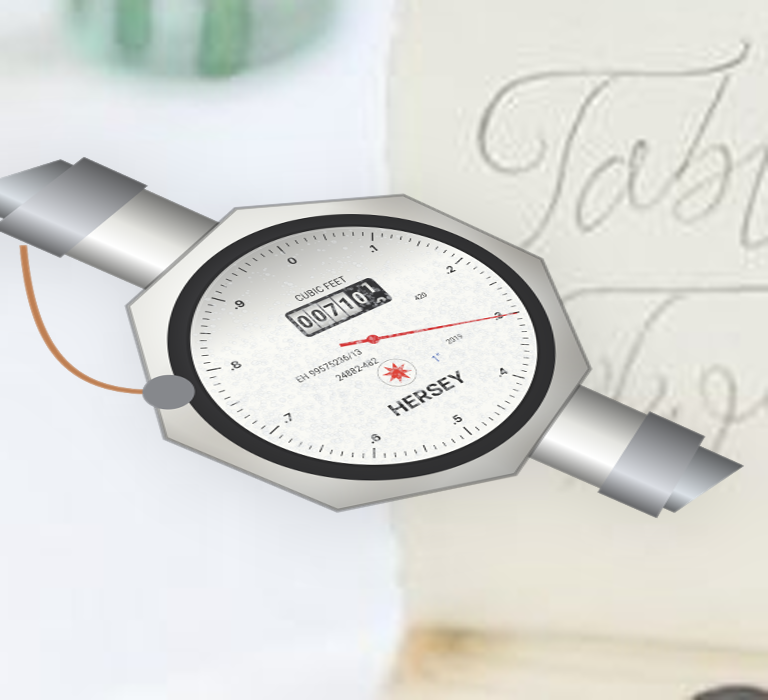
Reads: 7101.30ft³
